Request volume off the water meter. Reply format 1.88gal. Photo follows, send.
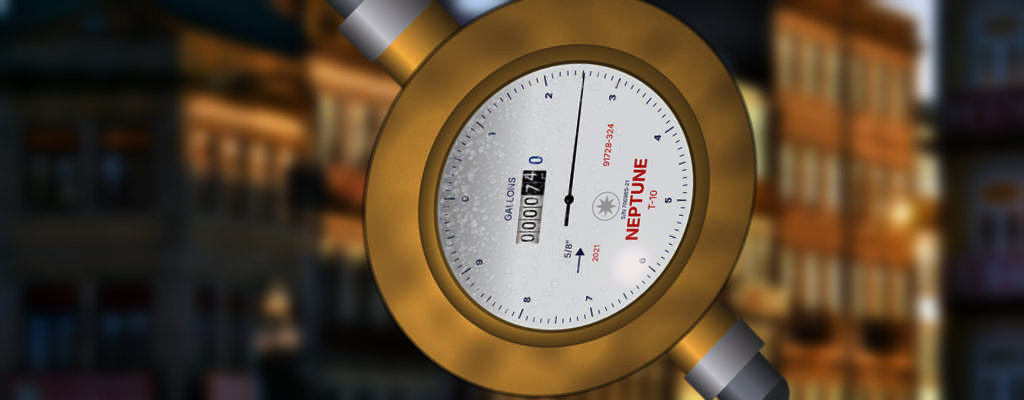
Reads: 742.5gal
